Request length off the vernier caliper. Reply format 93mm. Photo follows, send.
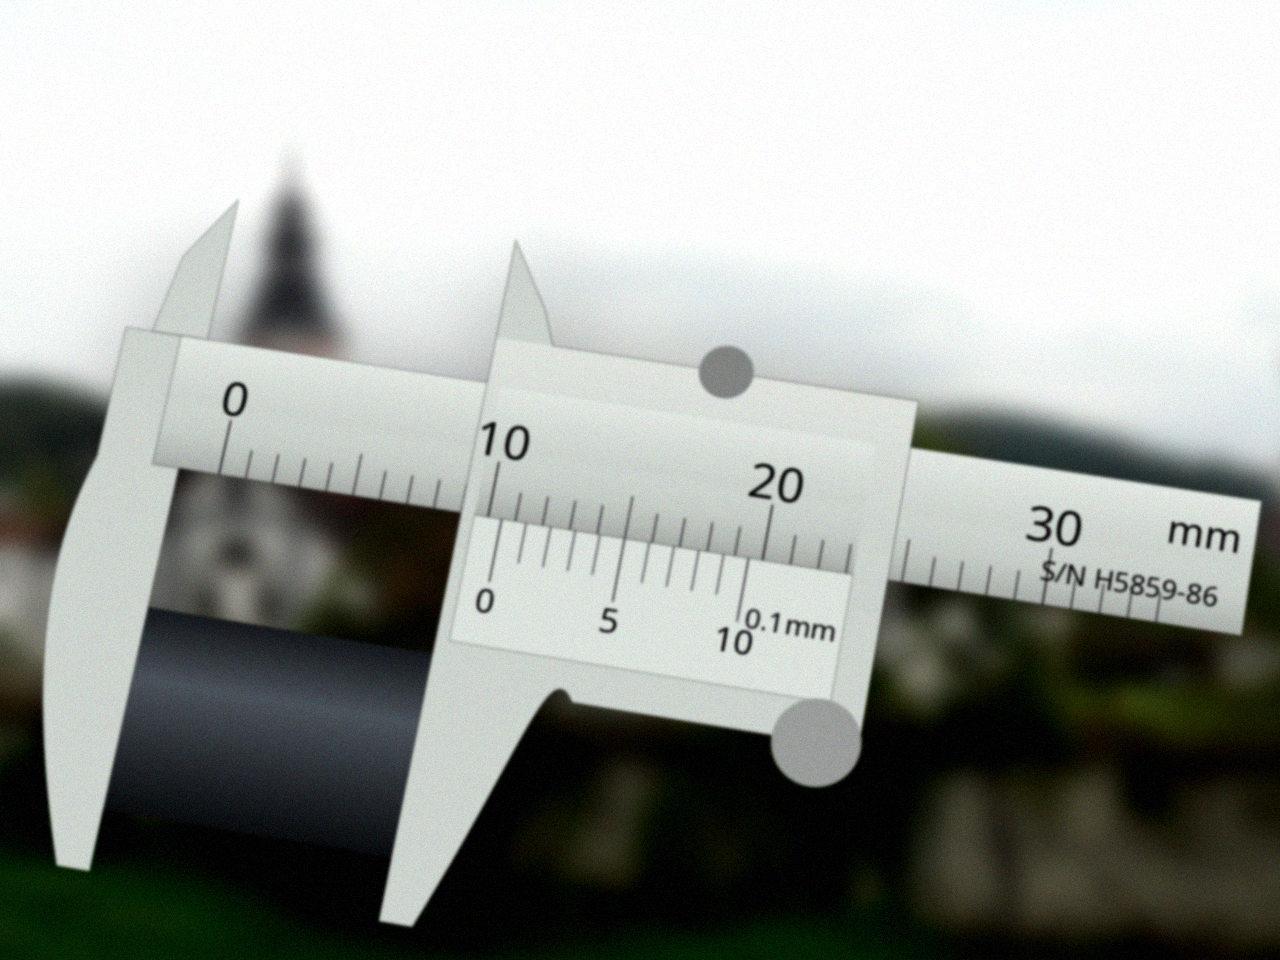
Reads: 10.5mm
